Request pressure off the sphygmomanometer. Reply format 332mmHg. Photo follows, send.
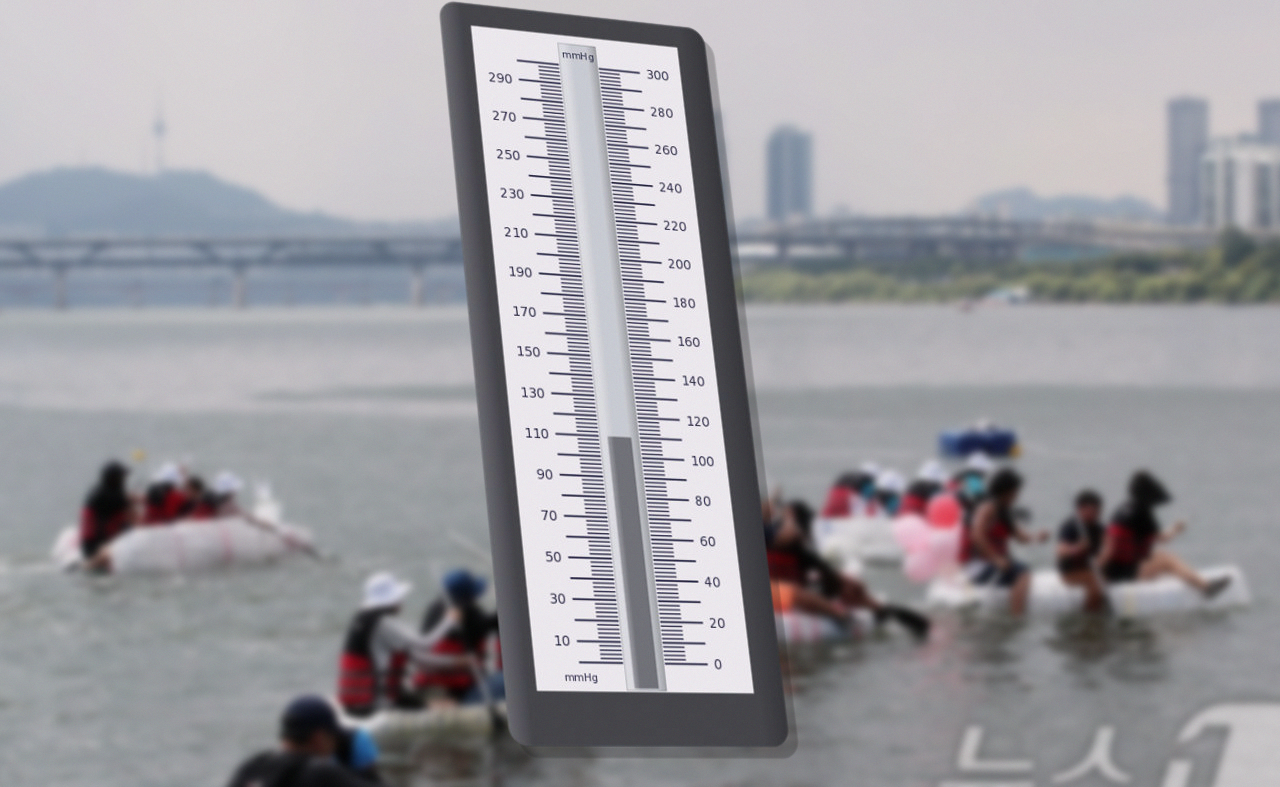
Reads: 110mmHg
